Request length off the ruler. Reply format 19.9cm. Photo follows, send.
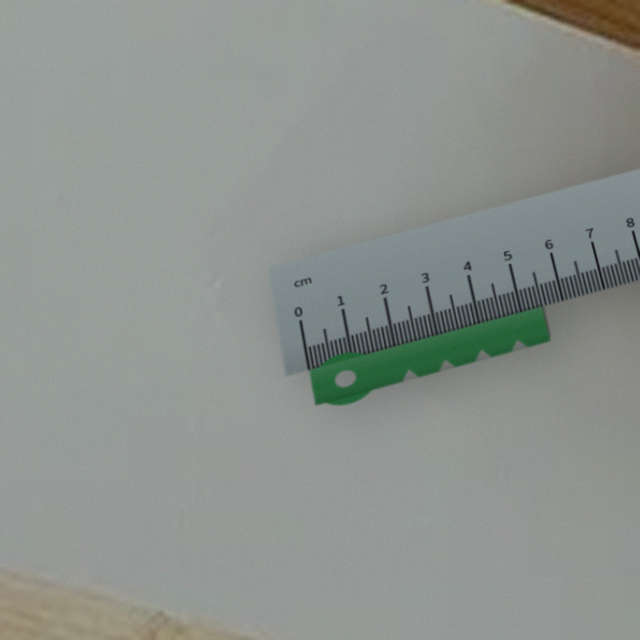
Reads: 5.5cm
